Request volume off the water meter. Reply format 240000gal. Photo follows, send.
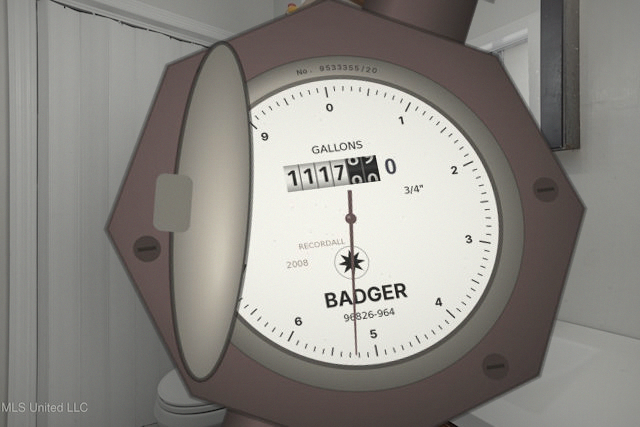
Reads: 1117895.2gal
